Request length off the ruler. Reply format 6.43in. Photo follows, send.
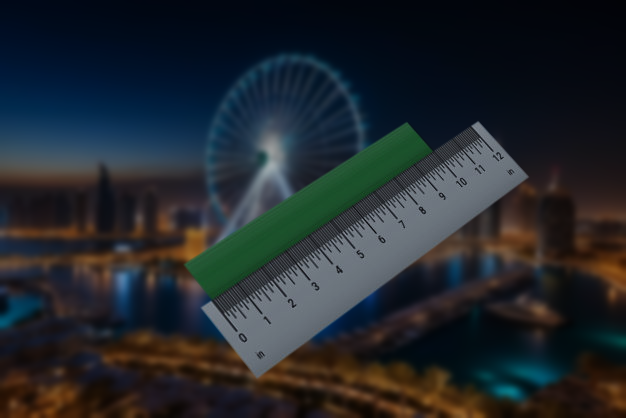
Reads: 10in
